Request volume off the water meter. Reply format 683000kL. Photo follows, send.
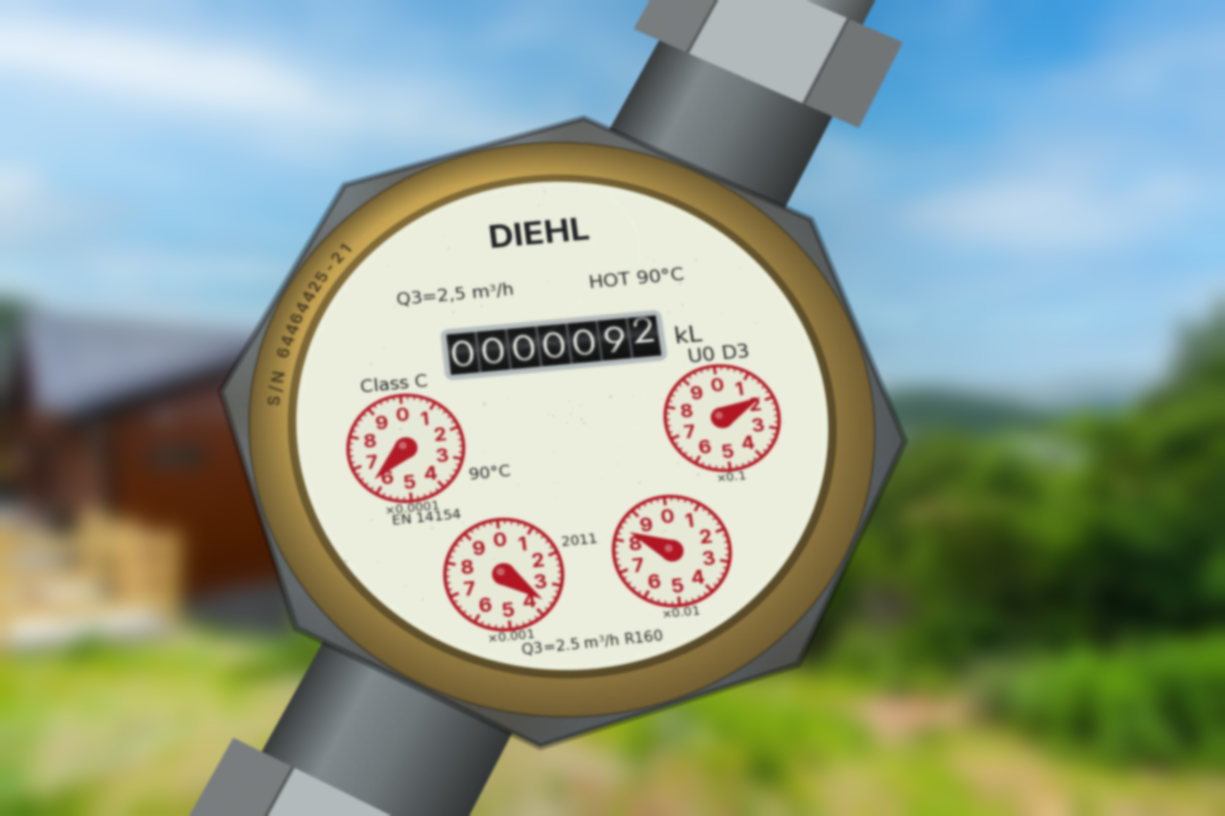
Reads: 92.1836kL
